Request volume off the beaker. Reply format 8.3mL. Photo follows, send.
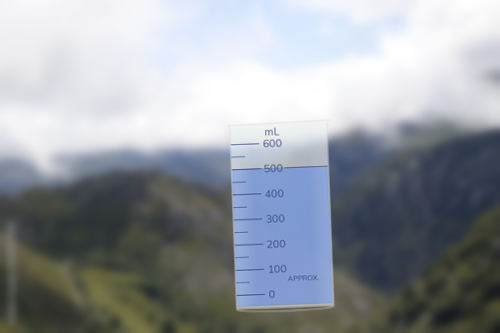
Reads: 500mL
